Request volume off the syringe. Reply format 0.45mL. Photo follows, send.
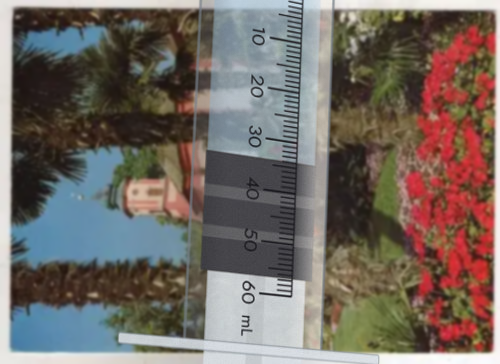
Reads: 34mL
